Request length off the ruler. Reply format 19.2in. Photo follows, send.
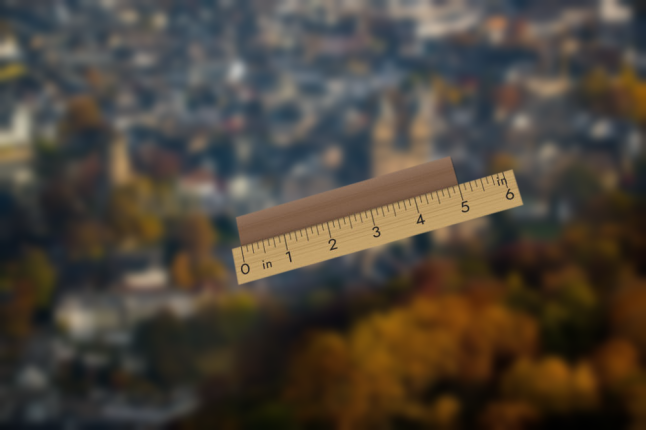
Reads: 5in
